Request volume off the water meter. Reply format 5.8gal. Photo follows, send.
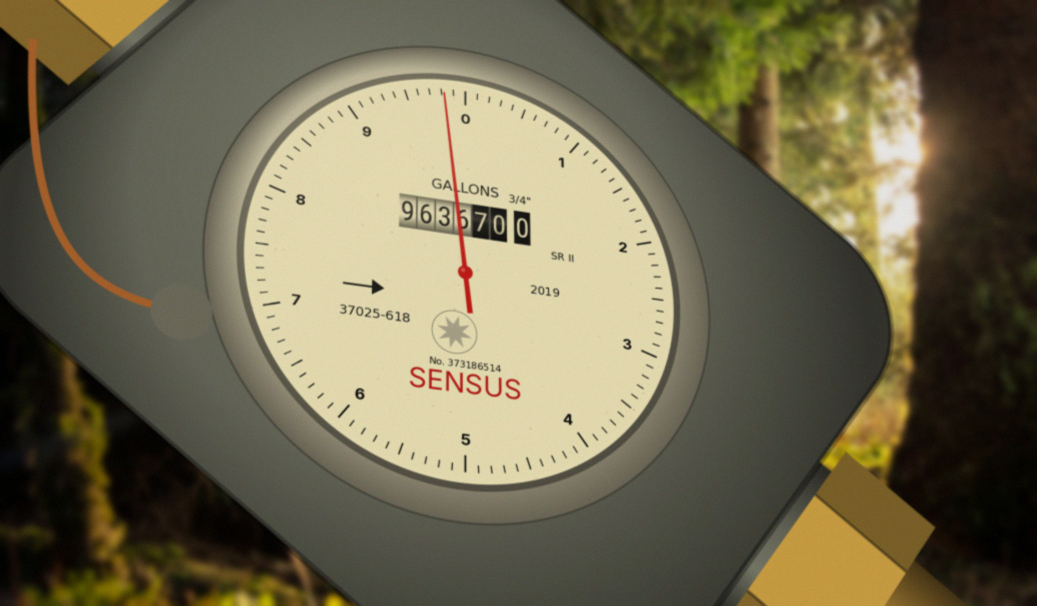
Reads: 9636699.8gal
